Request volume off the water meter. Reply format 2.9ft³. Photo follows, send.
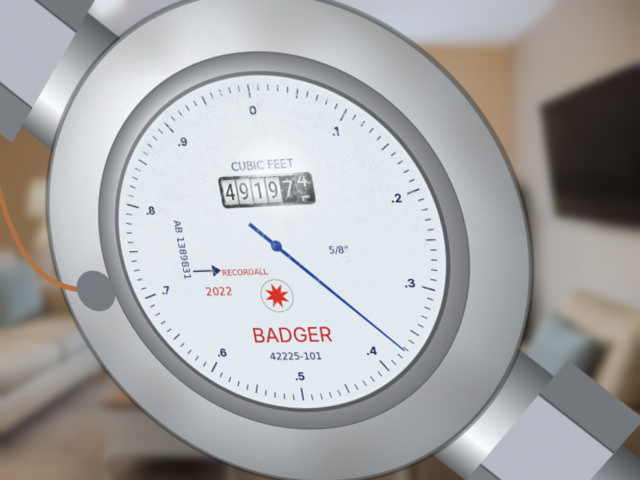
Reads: 491974.37ft³
